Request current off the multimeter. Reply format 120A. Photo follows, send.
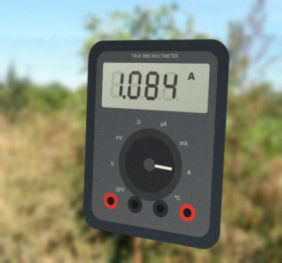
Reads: 1.084A
